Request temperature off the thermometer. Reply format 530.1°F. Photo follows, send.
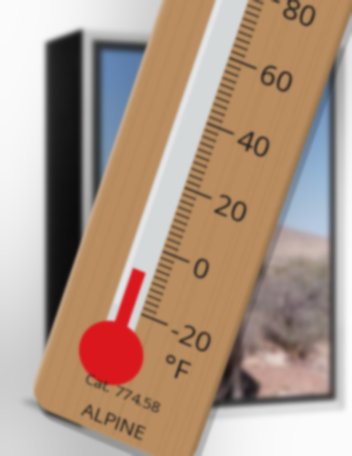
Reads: -8°F
